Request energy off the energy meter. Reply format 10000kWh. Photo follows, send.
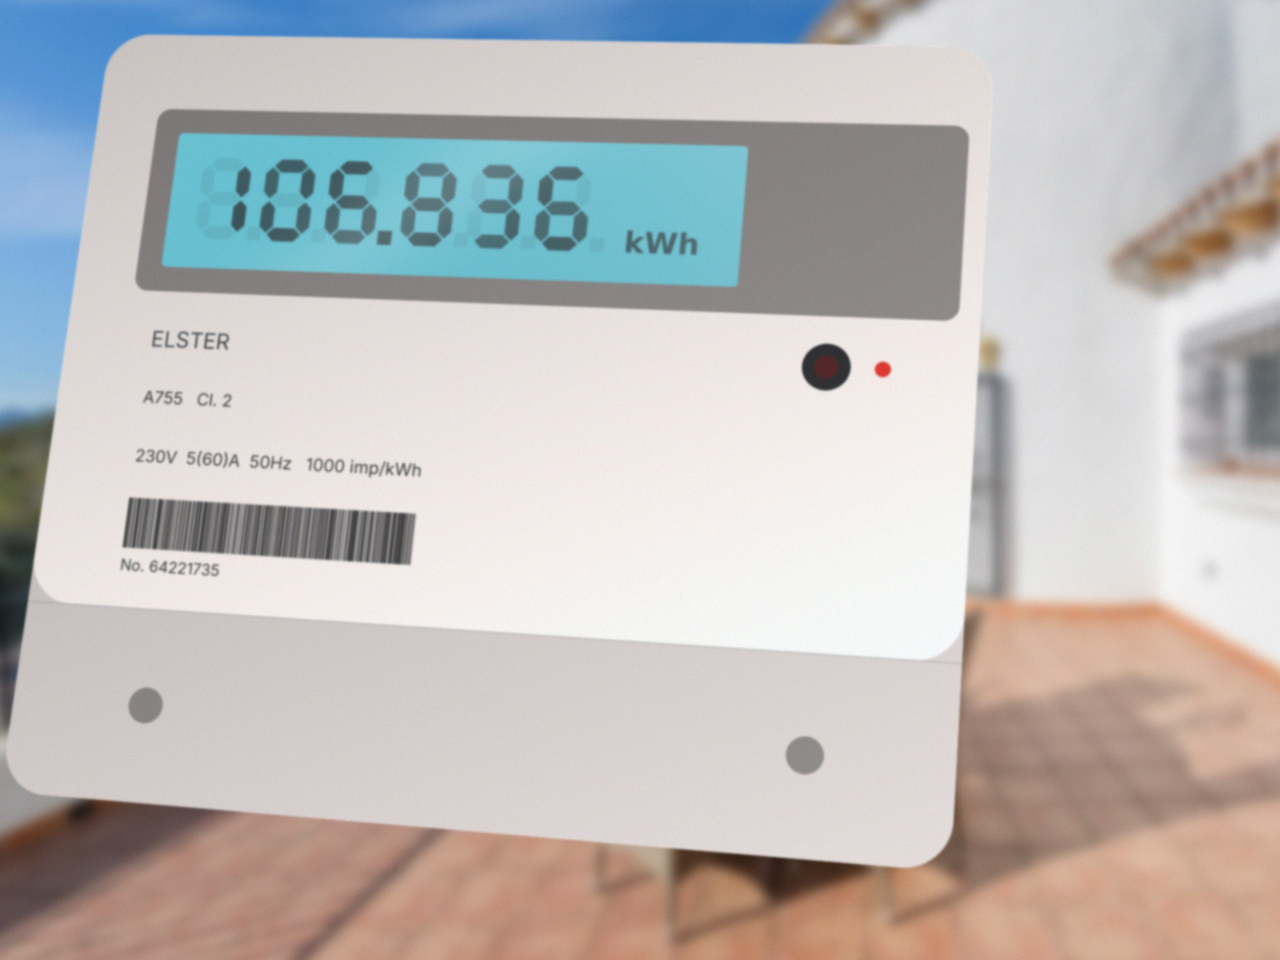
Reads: 106.836kWh
